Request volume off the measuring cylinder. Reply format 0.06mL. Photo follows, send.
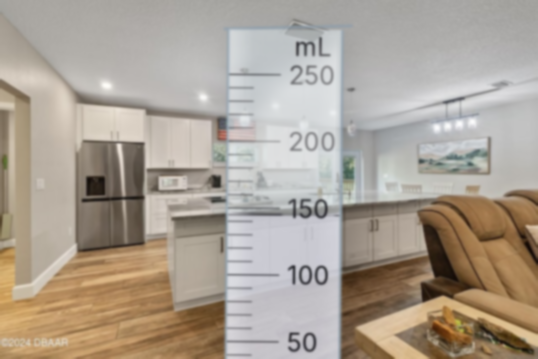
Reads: 145mL
